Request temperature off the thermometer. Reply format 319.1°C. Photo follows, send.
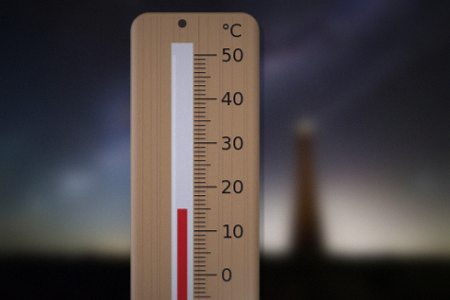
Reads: 15°C
